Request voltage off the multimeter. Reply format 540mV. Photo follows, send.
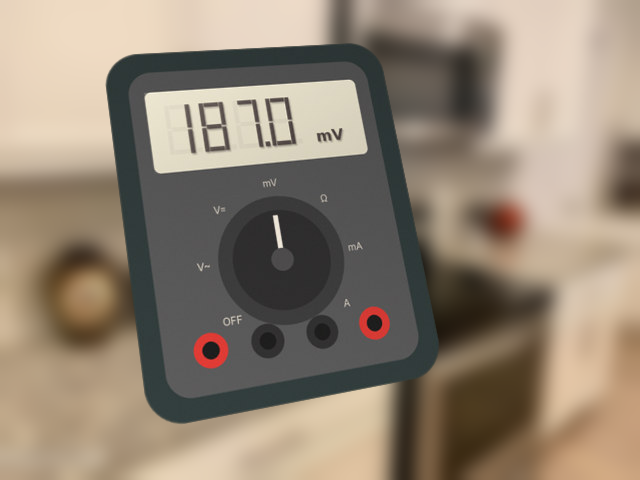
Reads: 187.0mV
